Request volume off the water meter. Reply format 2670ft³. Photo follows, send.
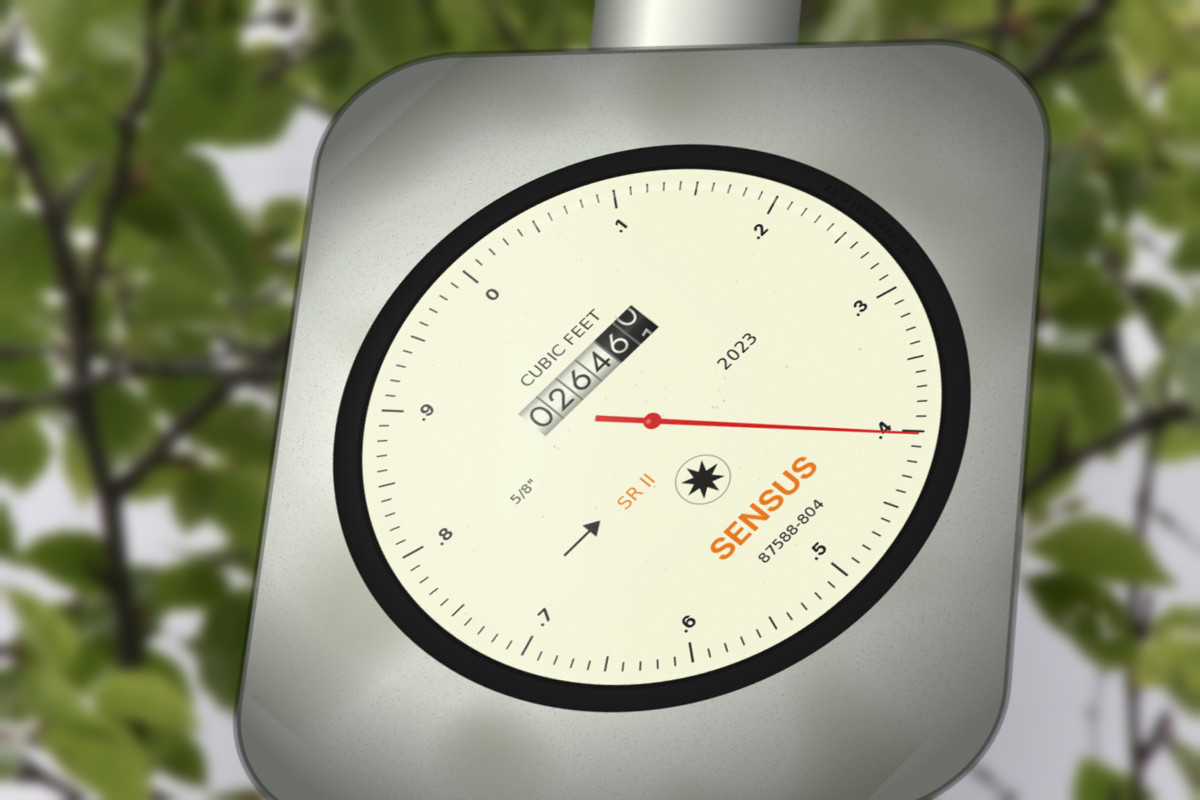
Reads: 26460.40ft³
